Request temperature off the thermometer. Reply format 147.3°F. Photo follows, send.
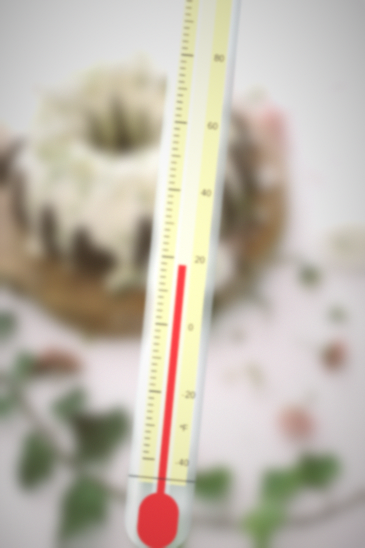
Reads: 18°F
